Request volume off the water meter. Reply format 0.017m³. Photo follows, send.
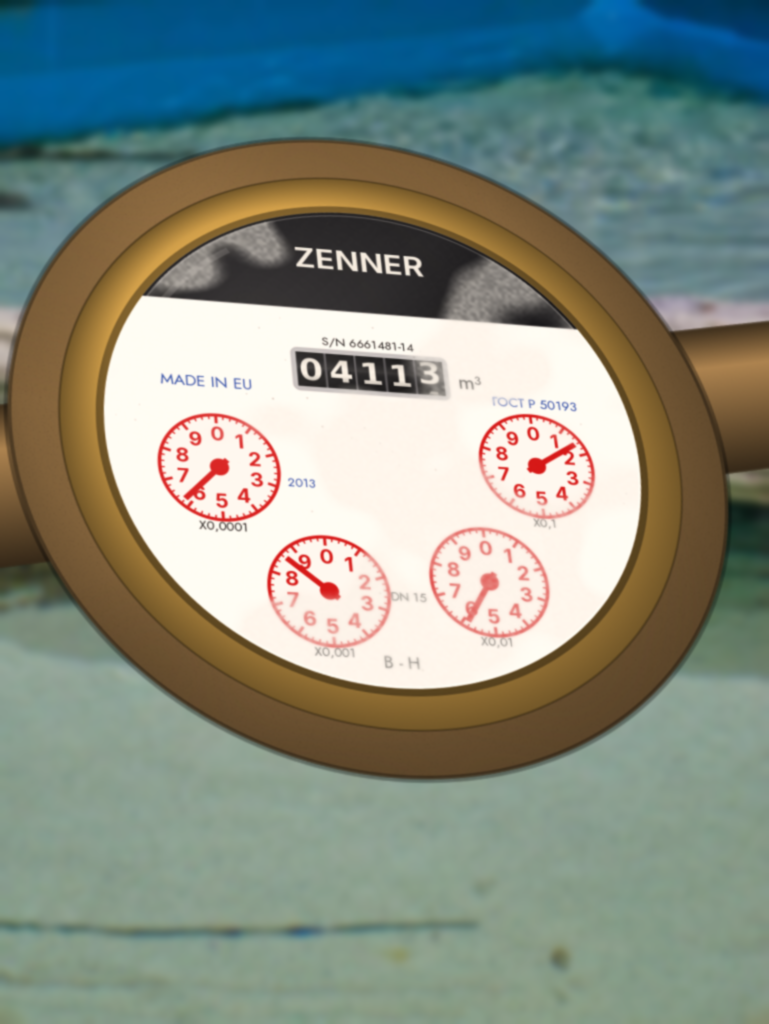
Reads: 4113.1586m³
